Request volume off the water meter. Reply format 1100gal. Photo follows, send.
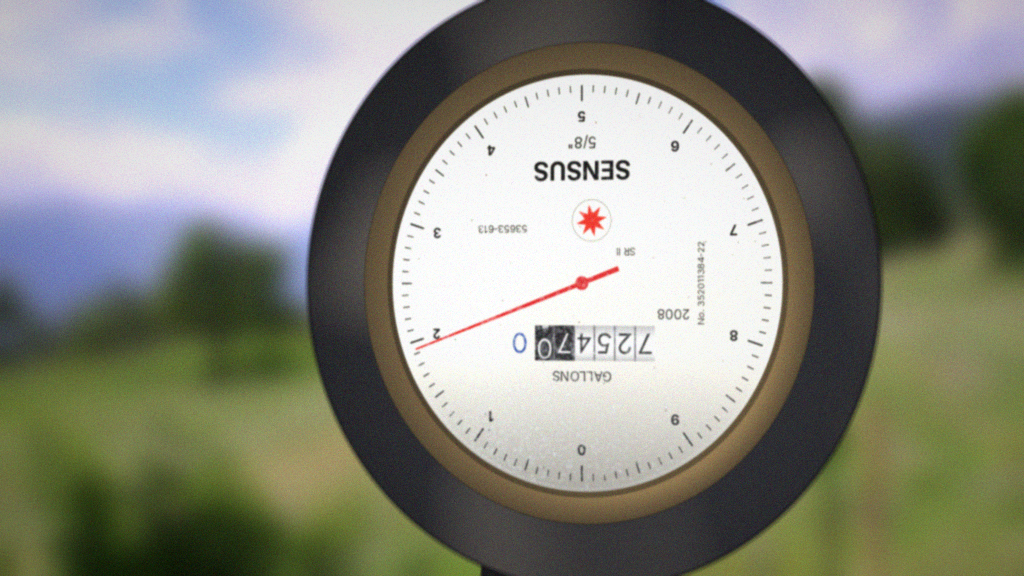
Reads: 7254701.9gal
